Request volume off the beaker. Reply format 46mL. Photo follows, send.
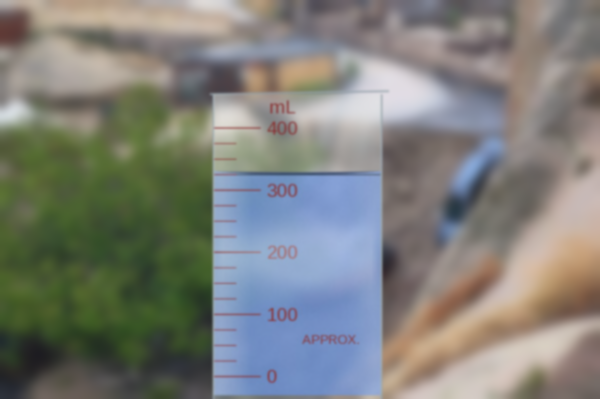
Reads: 325mL
